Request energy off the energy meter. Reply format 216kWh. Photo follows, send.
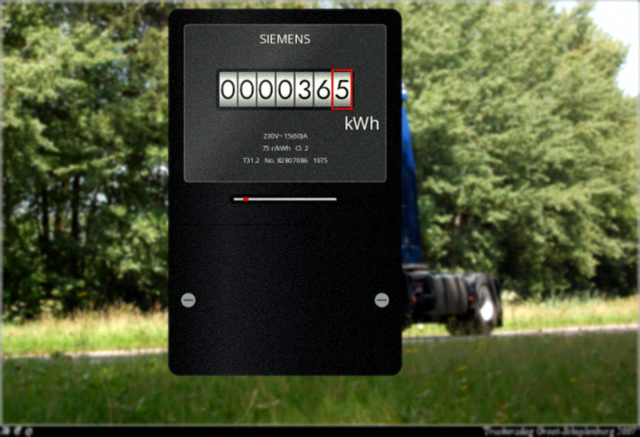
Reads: 36.5kWh
